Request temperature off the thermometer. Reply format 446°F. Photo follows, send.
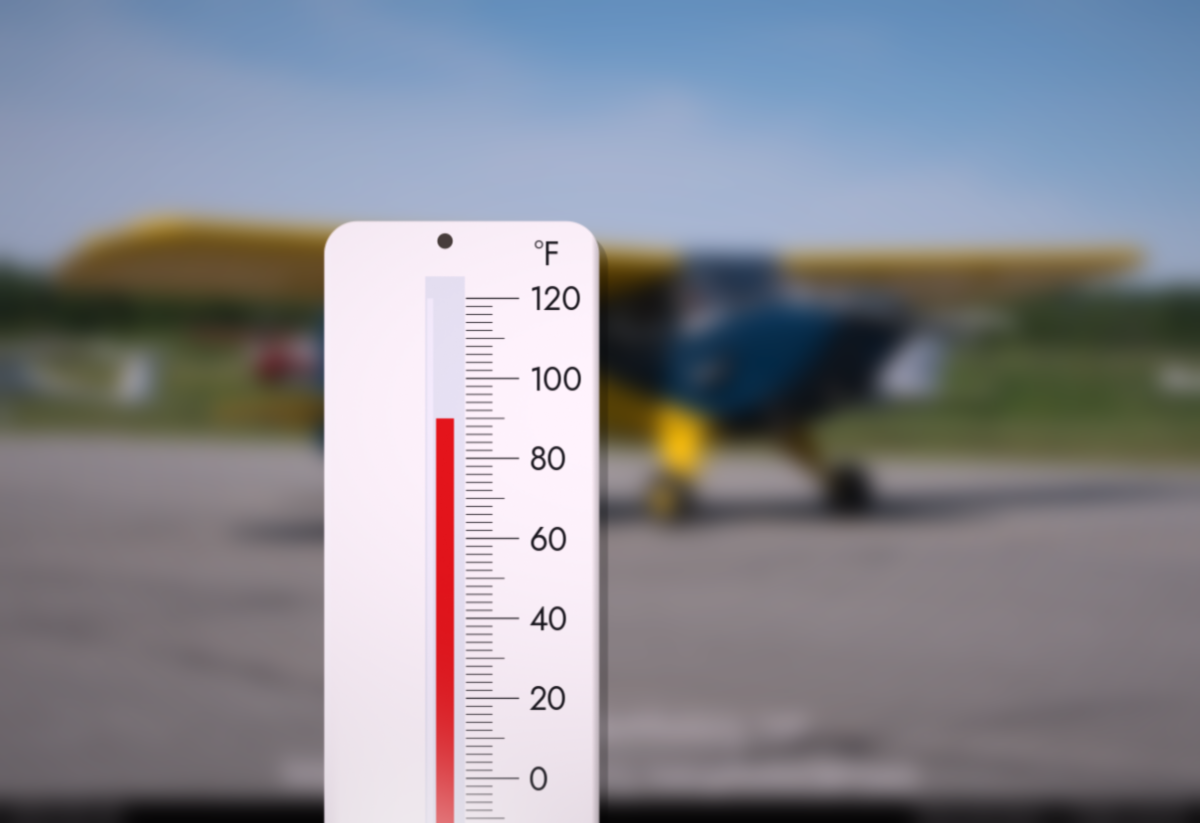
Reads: 90°F
